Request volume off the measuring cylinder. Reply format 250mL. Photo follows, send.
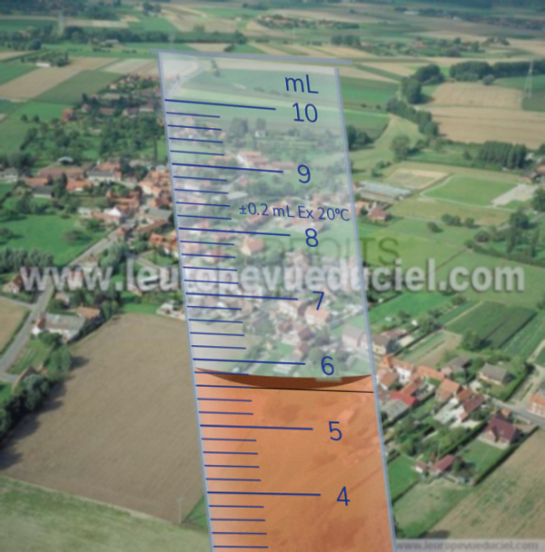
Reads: 5.6mL
